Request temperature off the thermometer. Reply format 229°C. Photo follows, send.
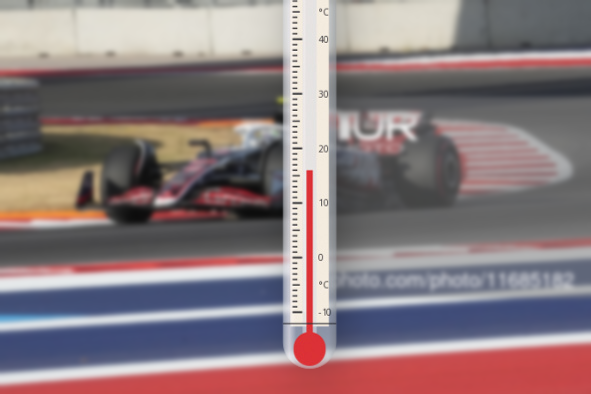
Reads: 16°C
